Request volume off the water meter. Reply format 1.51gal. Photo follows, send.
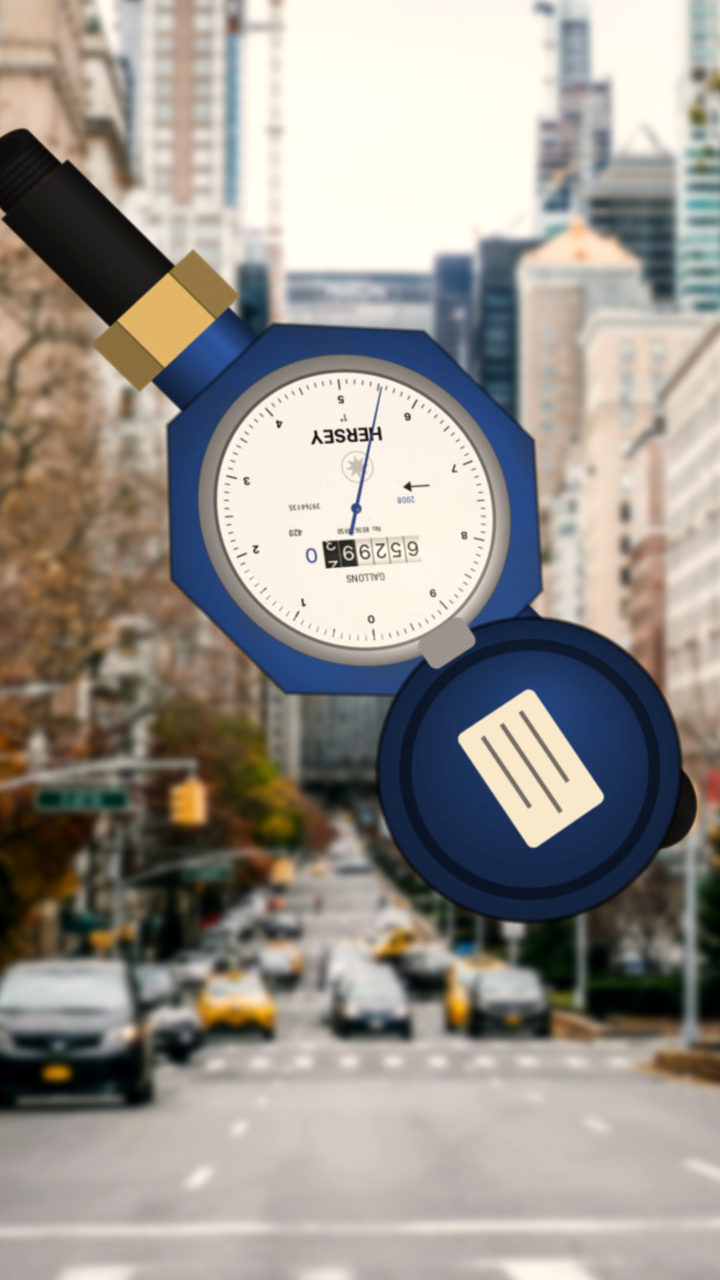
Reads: 6529925.5gal
